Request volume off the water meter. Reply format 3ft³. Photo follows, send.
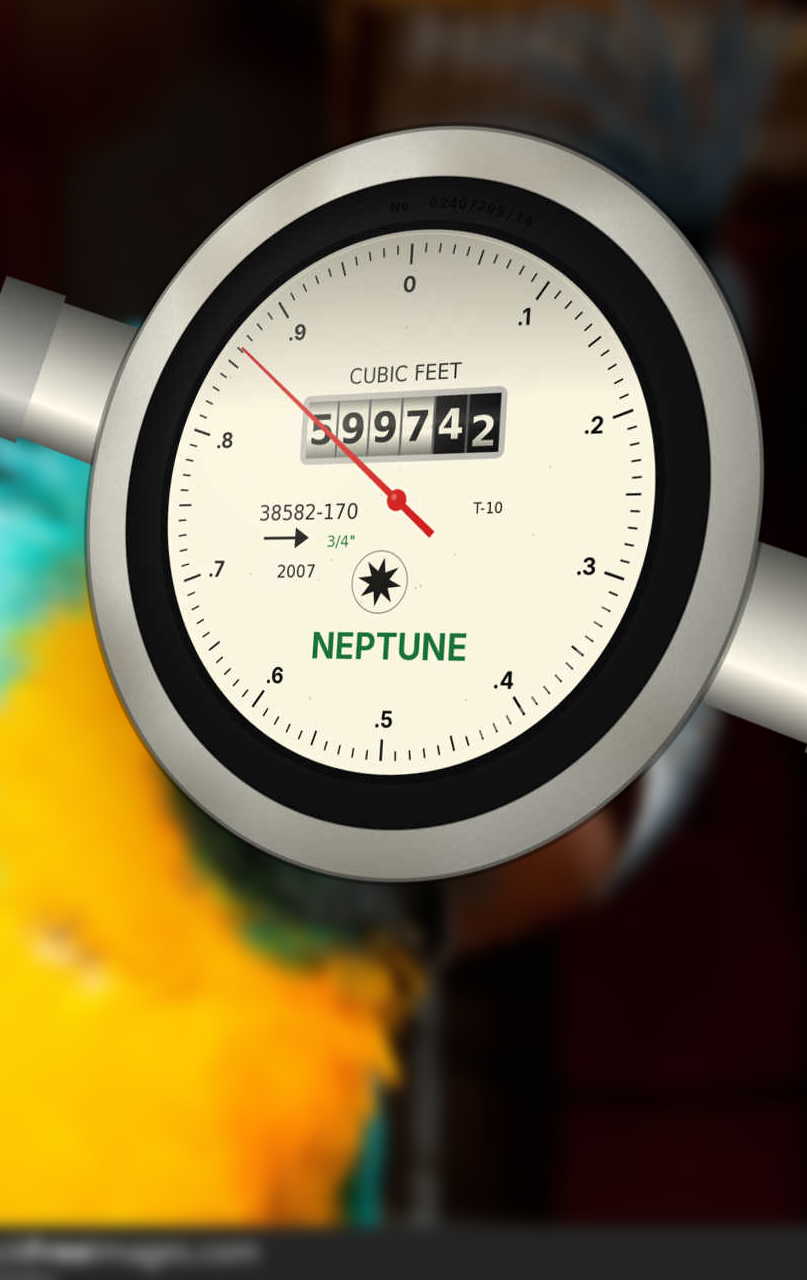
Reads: 599741.86ft³
